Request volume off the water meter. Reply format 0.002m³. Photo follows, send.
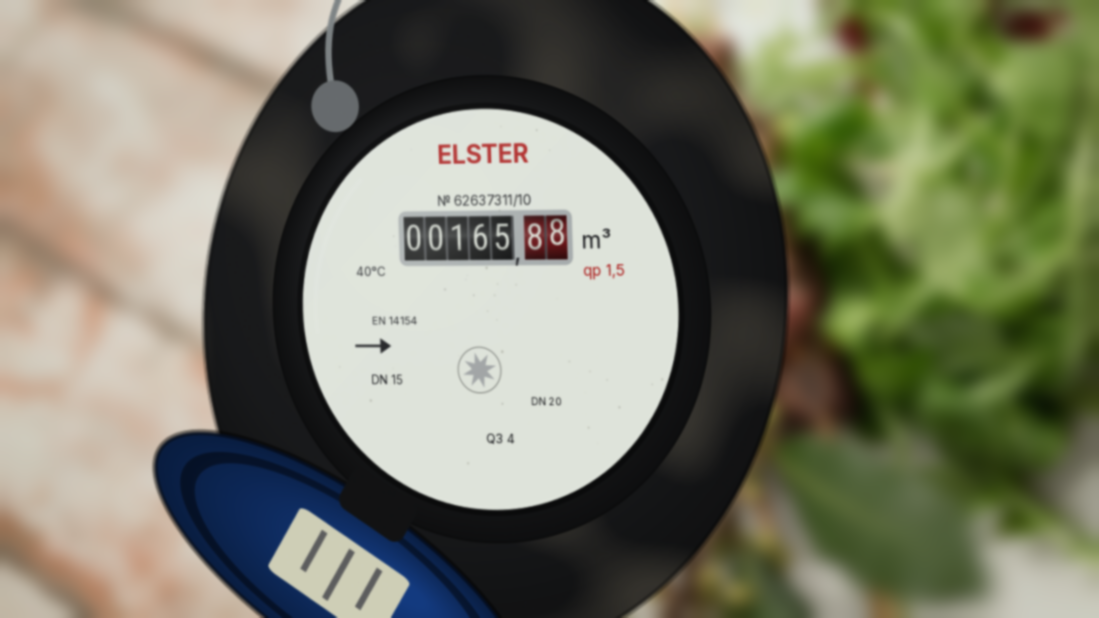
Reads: 165.88m³
